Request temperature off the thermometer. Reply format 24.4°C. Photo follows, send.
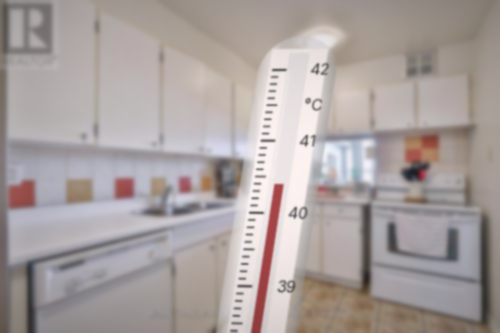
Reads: 40.4°C
